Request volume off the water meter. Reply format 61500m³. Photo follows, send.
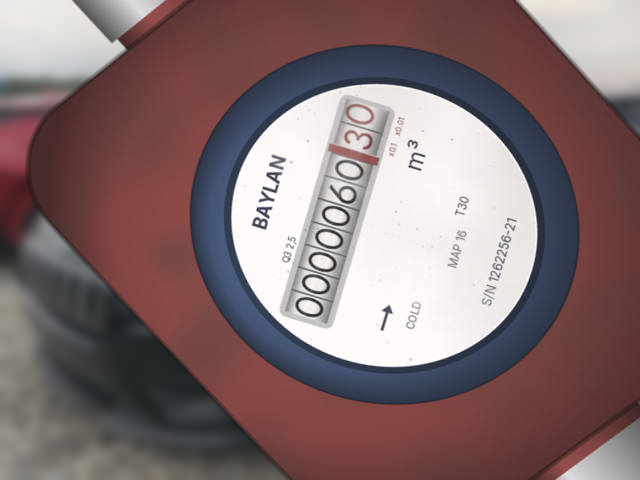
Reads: 60.30m³
